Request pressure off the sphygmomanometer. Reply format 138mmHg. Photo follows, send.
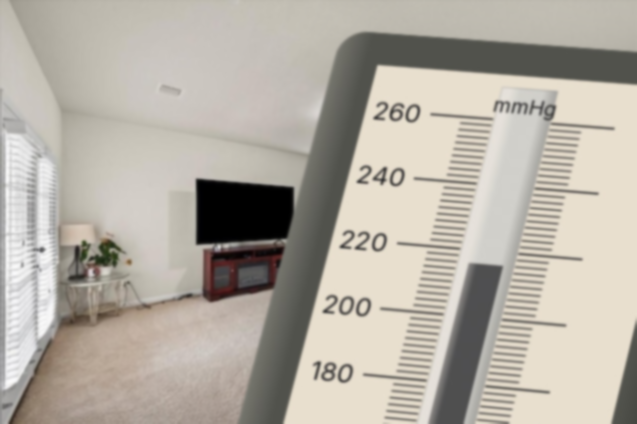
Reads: 216mmHg
